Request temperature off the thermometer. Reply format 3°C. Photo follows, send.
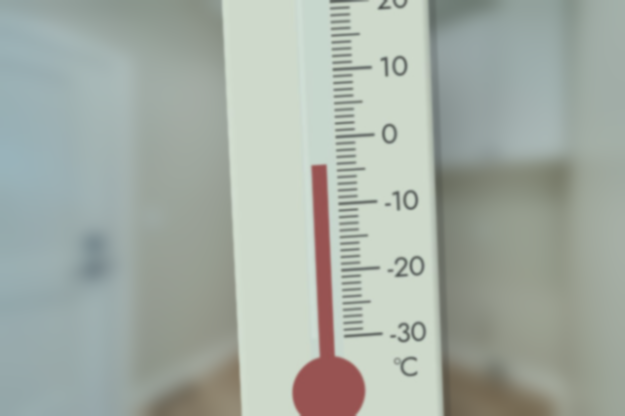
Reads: -4°C
